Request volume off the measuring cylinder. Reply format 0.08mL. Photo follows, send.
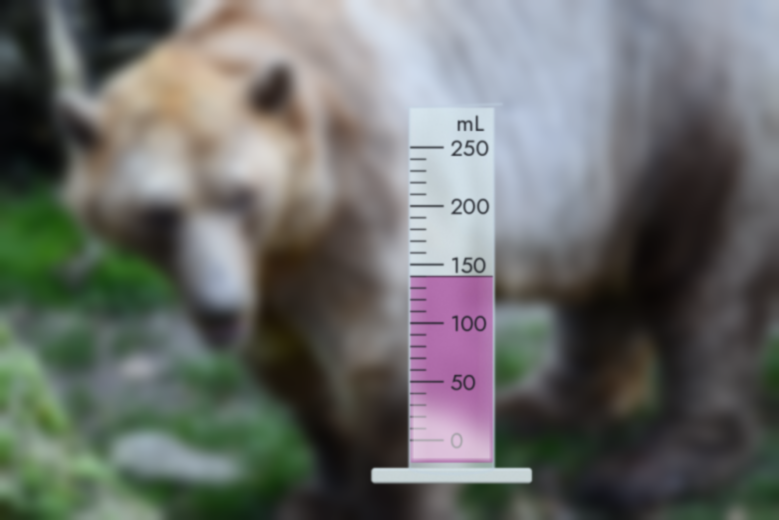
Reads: 140mL
